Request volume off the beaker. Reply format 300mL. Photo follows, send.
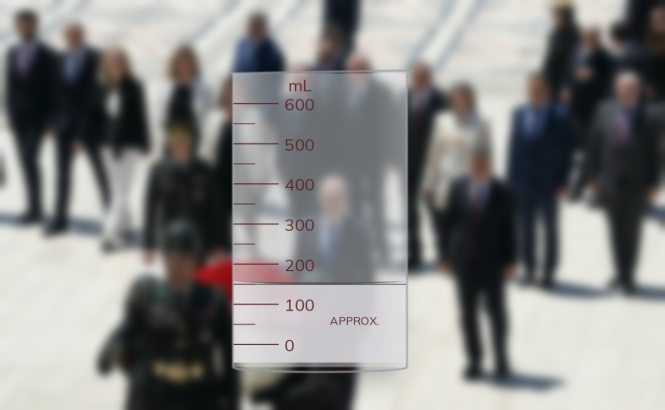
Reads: 150mL
